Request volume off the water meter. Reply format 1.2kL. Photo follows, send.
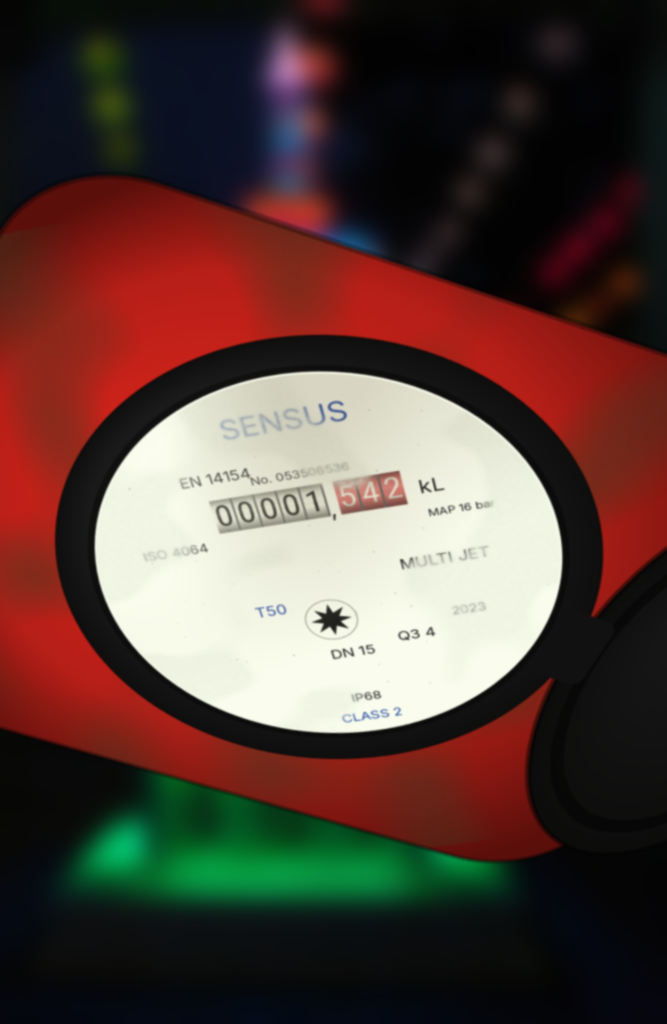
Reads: 1.542kL
